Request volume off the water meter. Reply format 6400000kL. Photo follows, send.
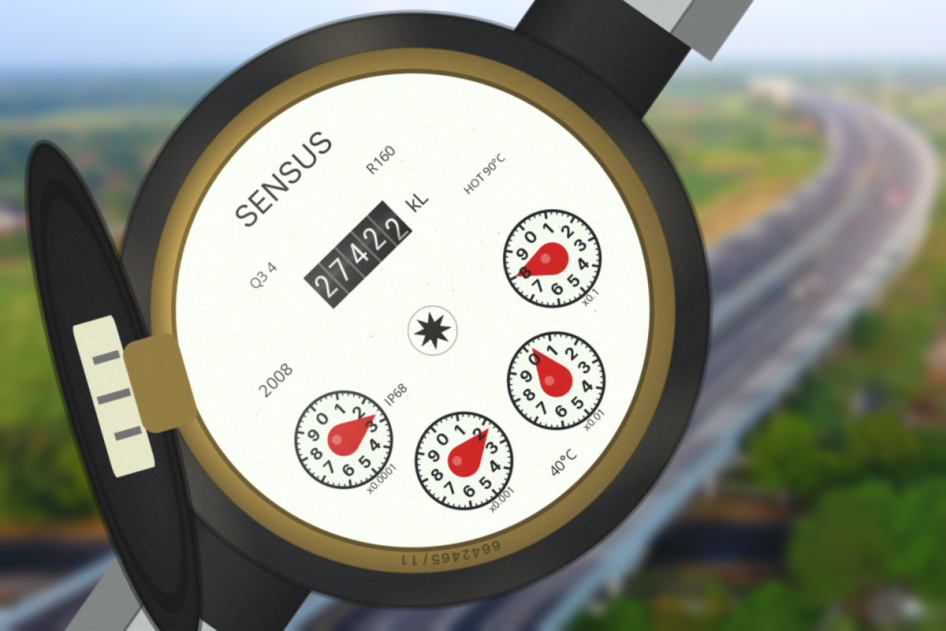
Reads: 27421.8022kL
